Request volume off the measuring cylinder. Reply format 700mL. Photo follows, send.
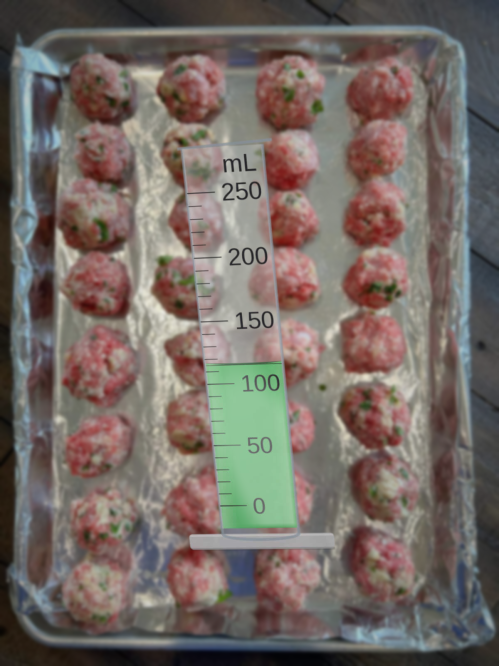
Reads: 115mL
